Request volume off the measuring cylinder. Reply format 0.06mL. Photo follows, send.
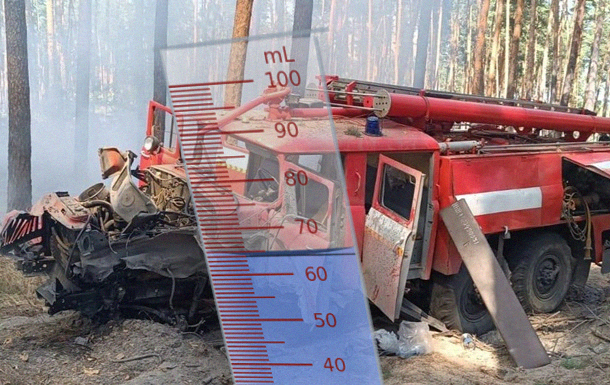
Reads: 64mL
